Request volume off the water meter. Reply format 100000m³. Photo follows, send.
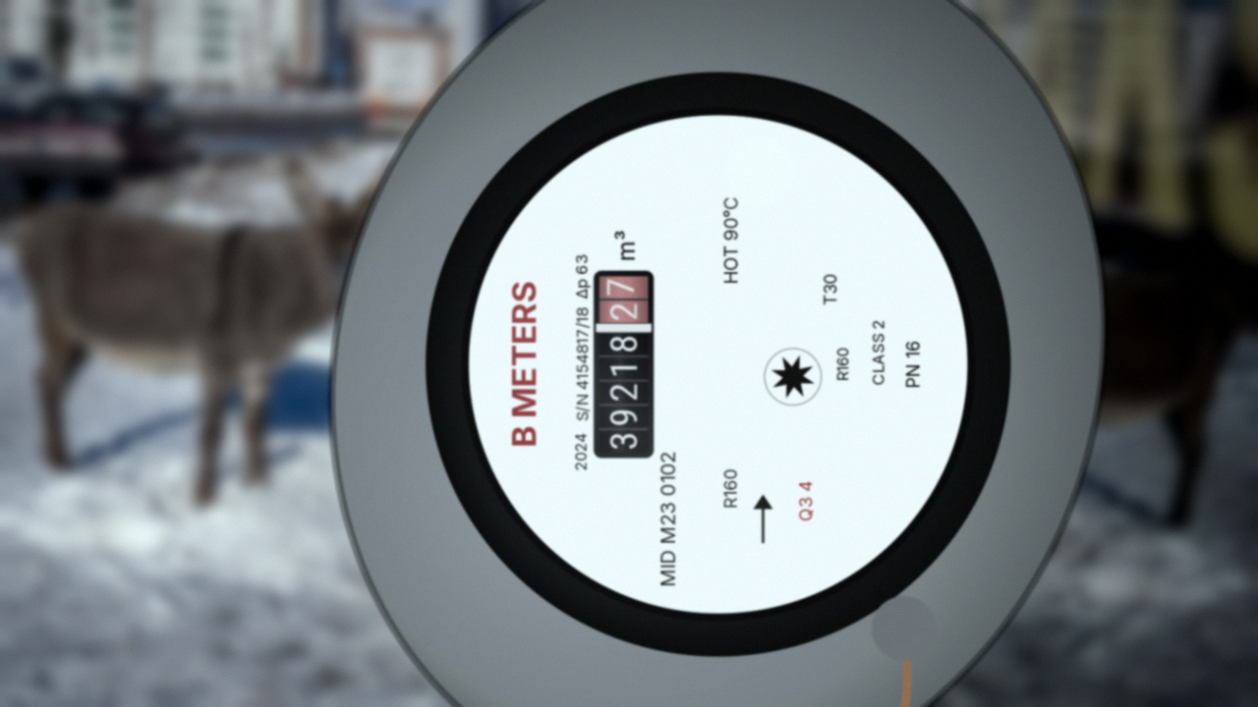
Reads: 39218.27m³
